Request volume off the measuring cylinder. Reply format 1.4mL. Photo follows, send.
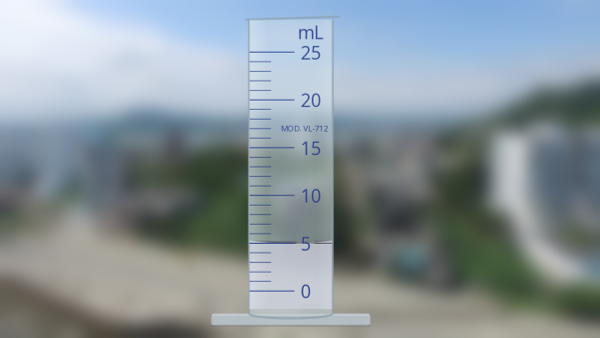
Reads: 5mL
